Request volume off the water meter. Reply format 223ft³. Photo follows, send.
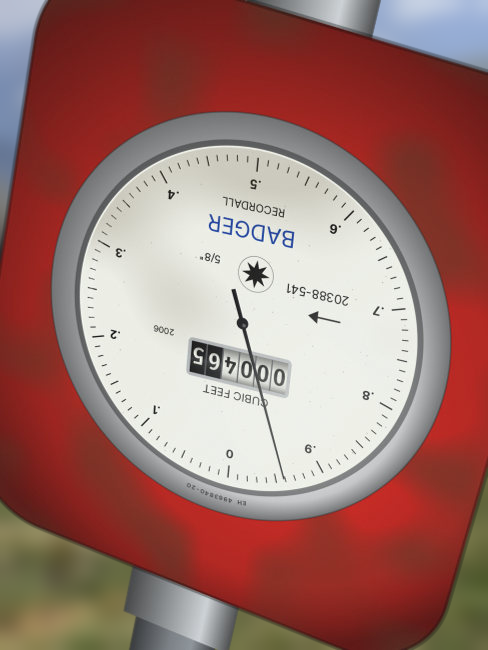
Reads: 464.94ft³
